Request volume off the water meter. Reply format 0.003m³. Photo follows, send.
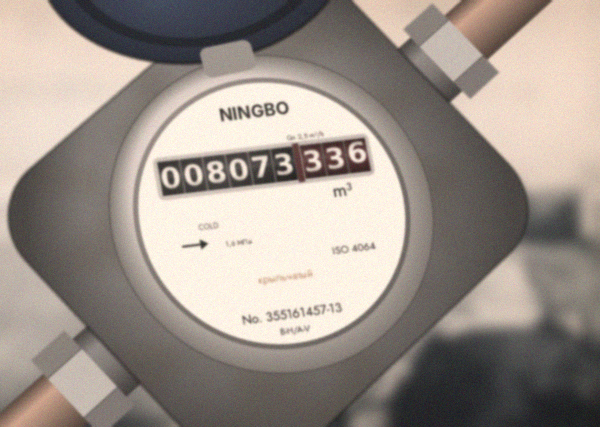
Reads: 8073.336m³
